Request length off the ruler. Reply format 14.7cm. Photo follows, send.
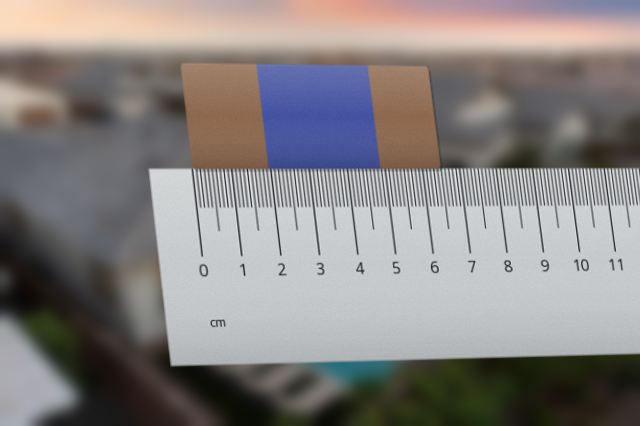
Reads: 6.5cm
